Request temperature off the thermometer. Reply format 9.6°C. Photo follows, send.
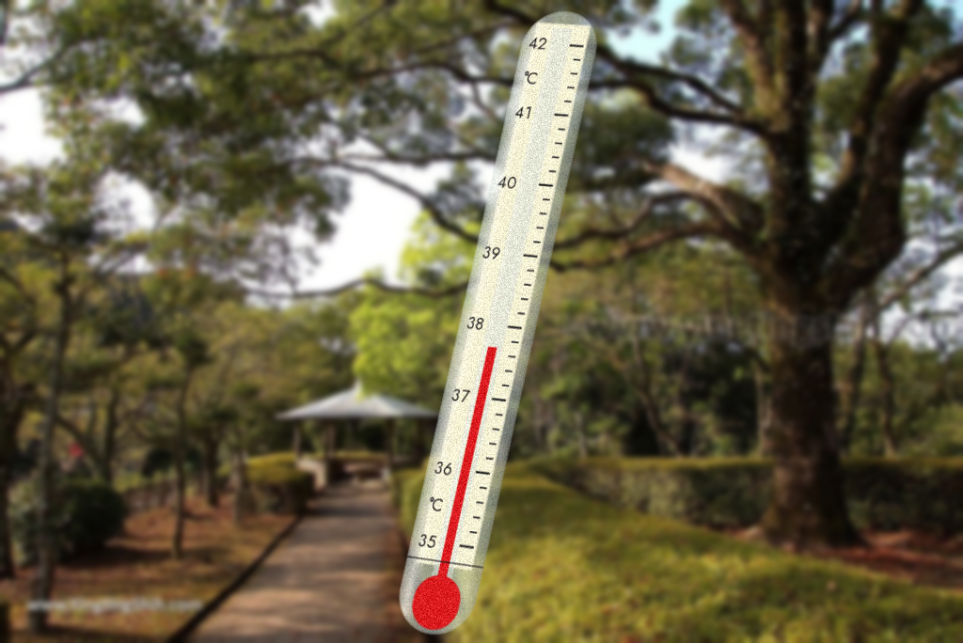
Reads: 37.7°C
